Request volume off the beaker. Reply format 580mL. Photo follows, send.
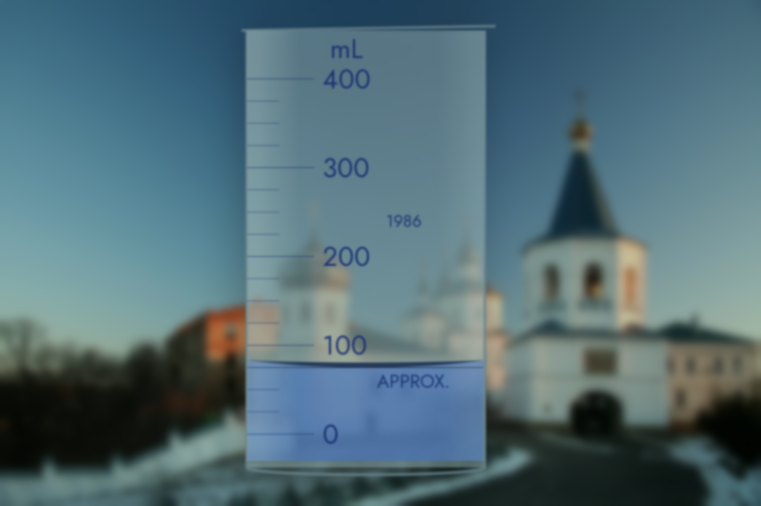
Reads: 75mL
